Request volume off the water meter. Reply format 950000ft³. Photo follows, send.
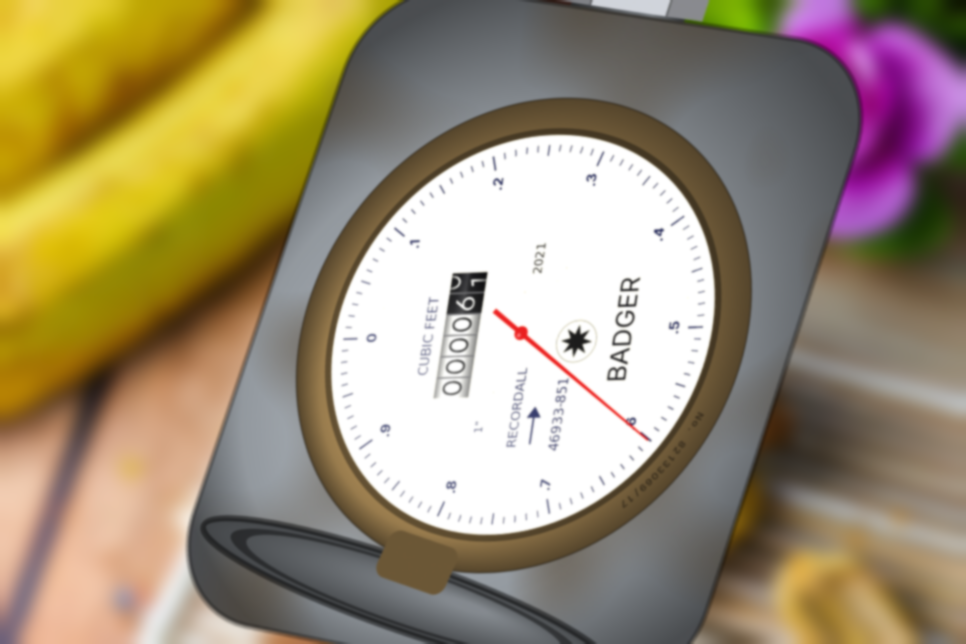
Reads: 60.60ft³
